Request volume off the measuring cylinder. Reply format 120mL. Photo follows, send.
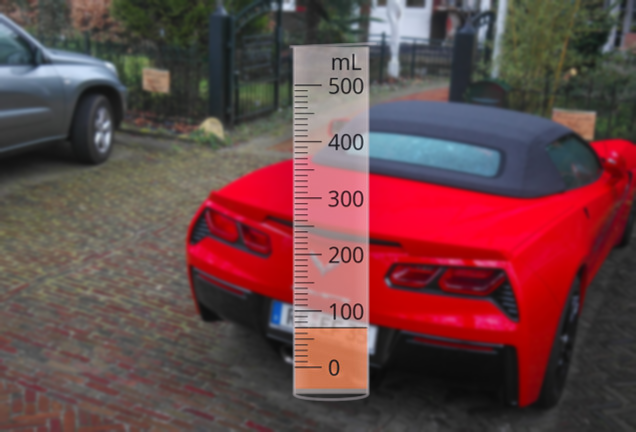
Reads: 70mL
